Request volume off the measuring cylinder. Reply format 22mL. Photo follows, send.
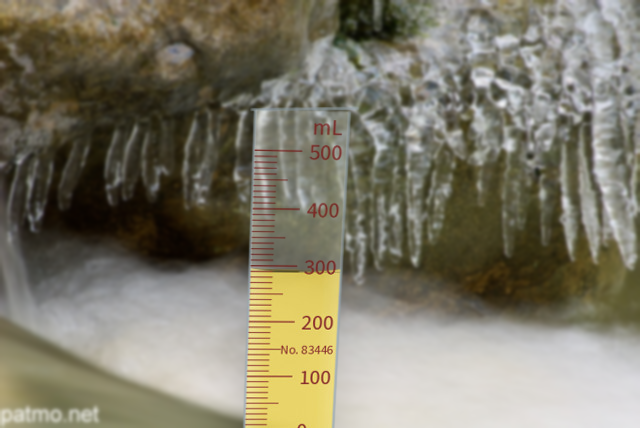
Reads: 290mL
